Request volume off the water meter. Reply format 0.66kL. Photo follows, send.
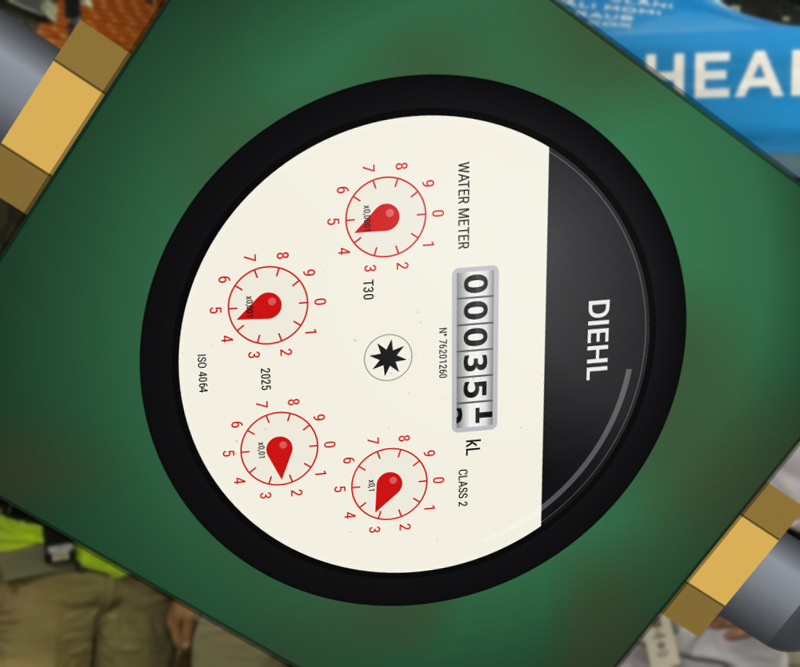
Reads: 351.3244kL
